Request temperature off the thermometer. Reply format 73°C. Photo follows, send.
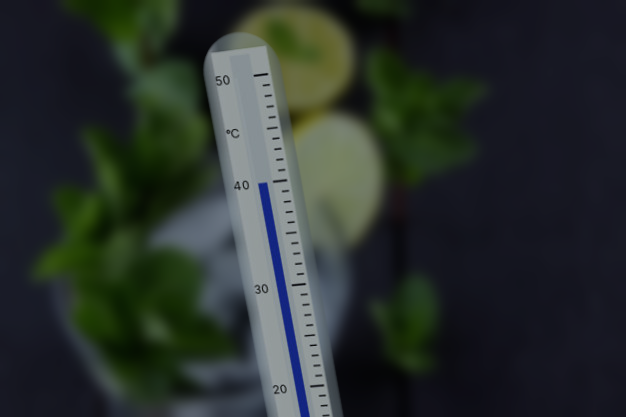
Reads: 40°C
